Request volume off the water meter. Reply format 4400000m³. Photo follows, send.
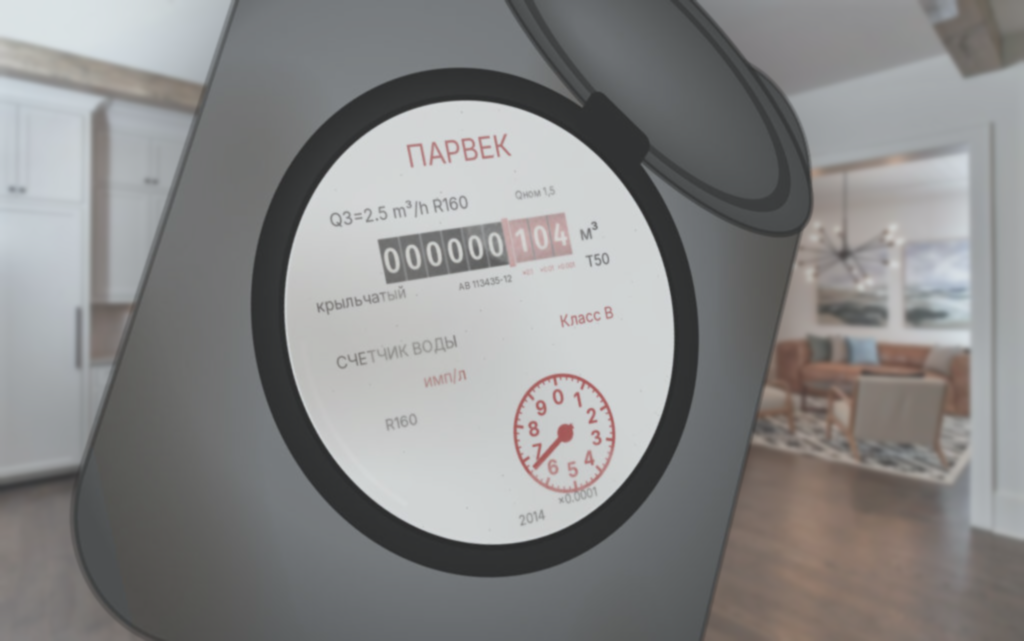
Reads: 0.1046m³
